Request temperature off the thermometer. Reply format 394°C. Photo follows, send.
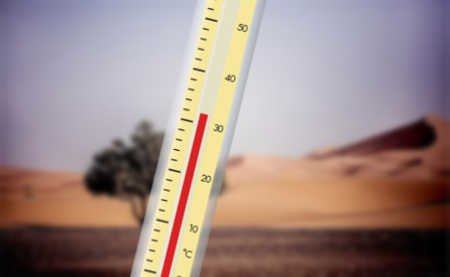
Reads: 32°C
